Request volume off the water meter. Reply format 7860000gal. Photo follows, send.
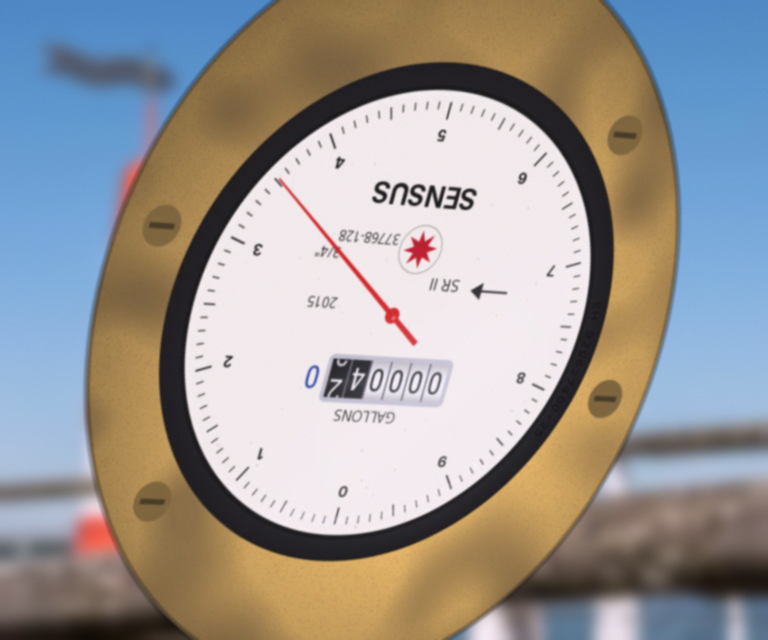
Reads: 423.5gal
